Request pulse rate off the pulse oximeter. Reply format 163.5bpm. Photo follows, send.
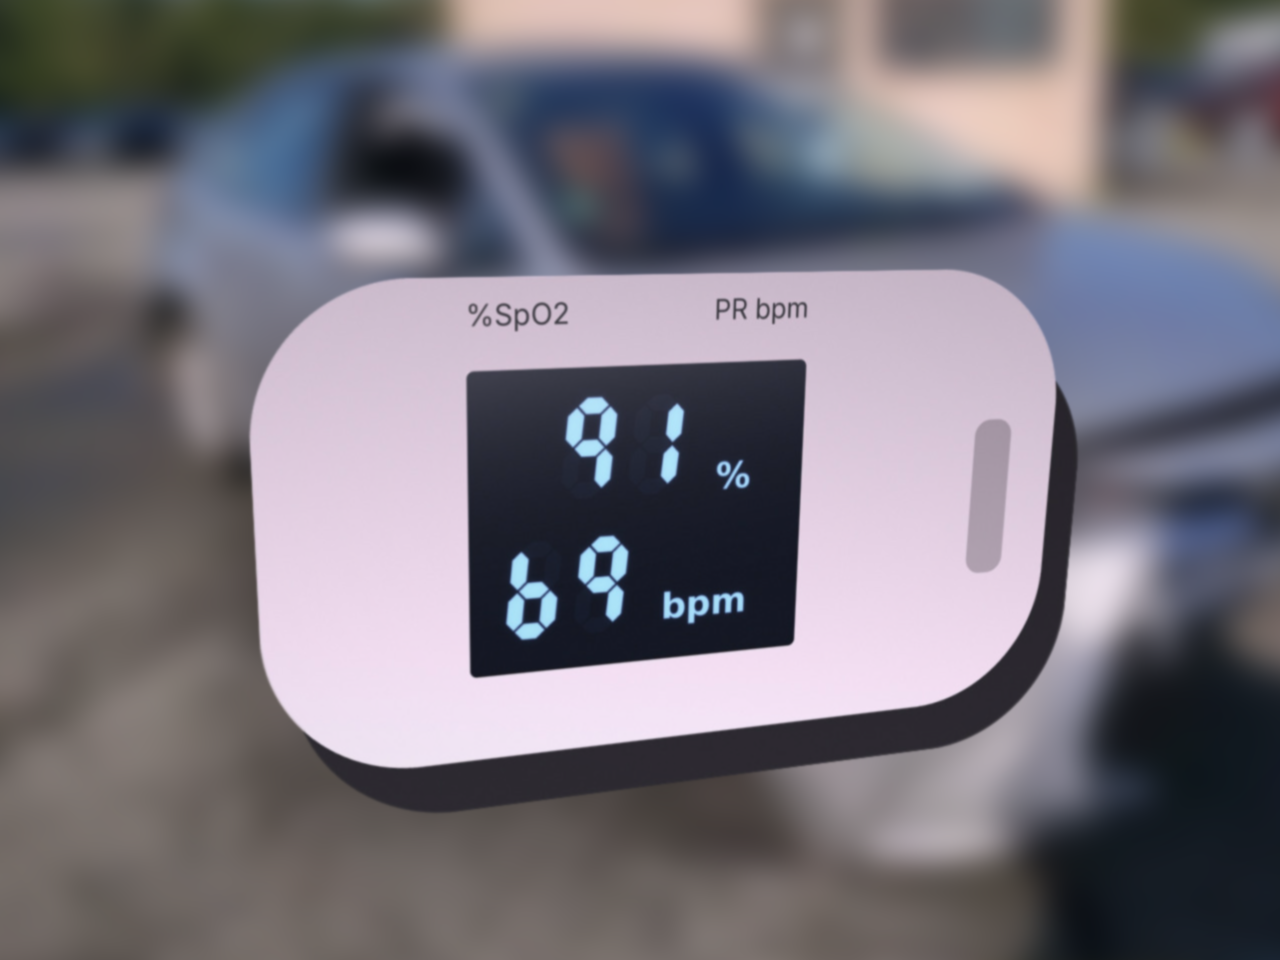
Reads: 69bpm
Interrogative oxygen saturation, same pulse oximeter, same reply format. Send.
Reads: 91%
